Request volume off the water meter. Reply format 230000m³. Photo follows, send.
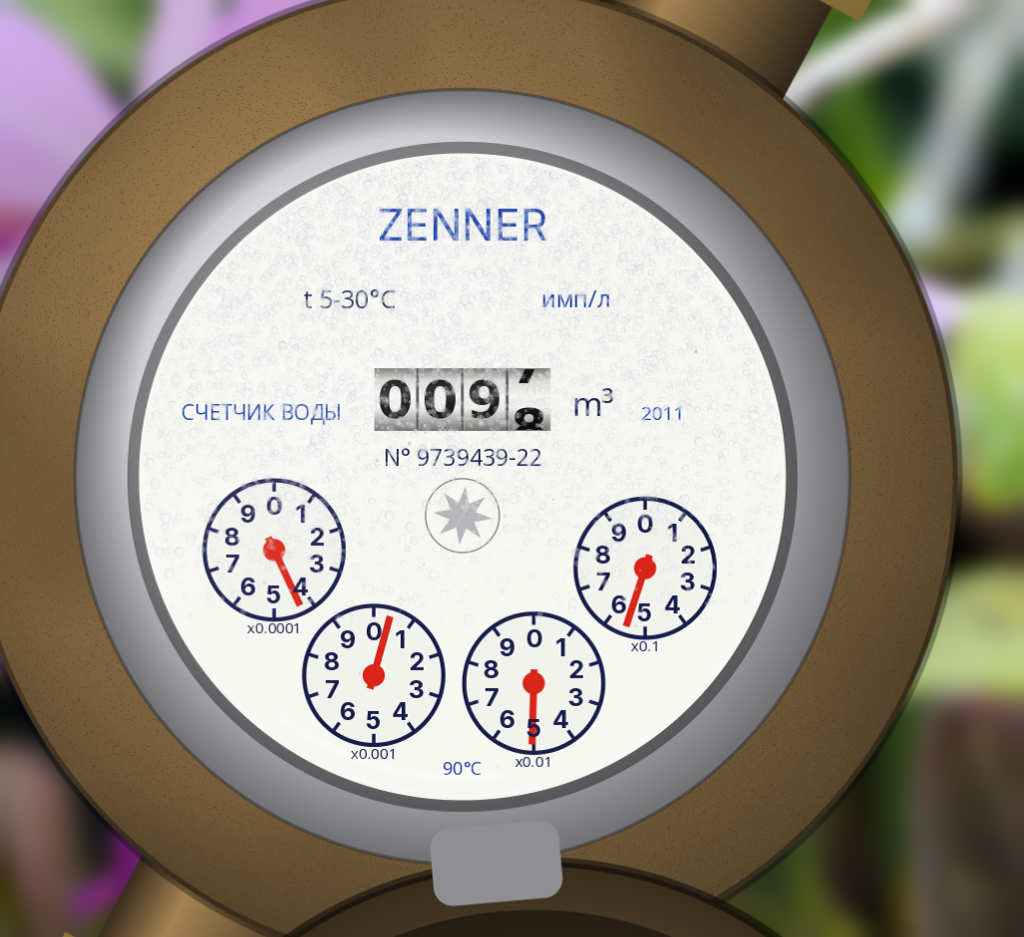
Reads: 97.5504m³
